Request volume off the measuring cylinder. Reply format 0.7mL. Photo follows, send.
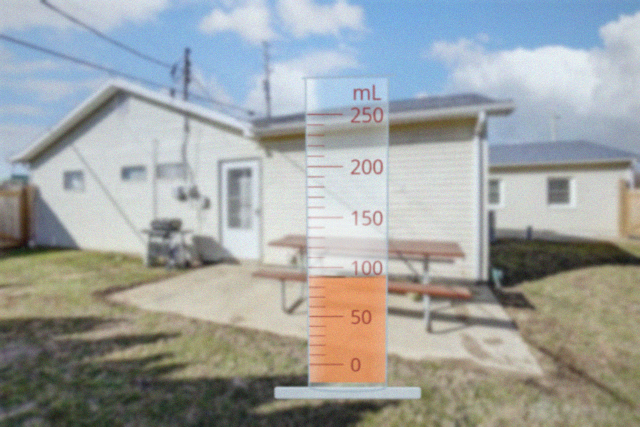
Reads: 90mL
